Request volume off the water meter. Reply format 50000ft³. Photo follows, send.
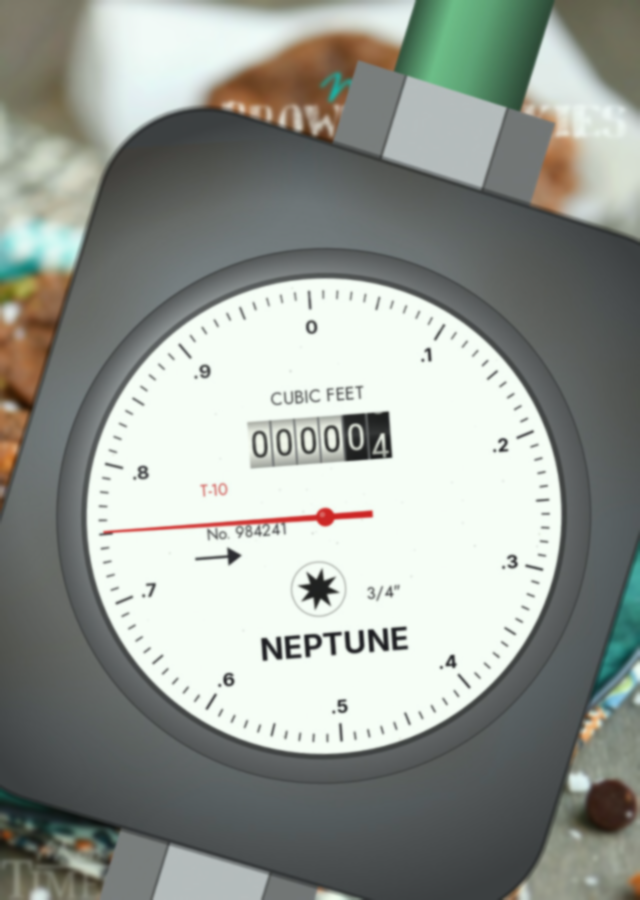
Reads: 3.75ft³
